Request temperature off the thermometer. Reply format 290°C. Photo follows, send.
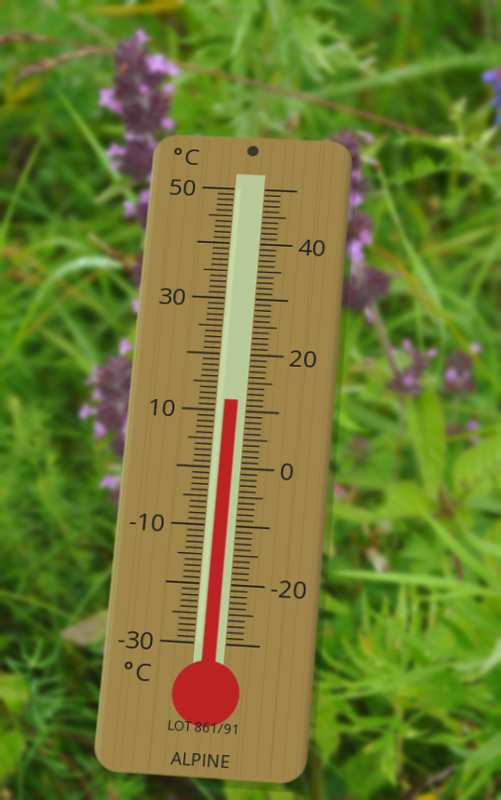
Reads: 12°C
